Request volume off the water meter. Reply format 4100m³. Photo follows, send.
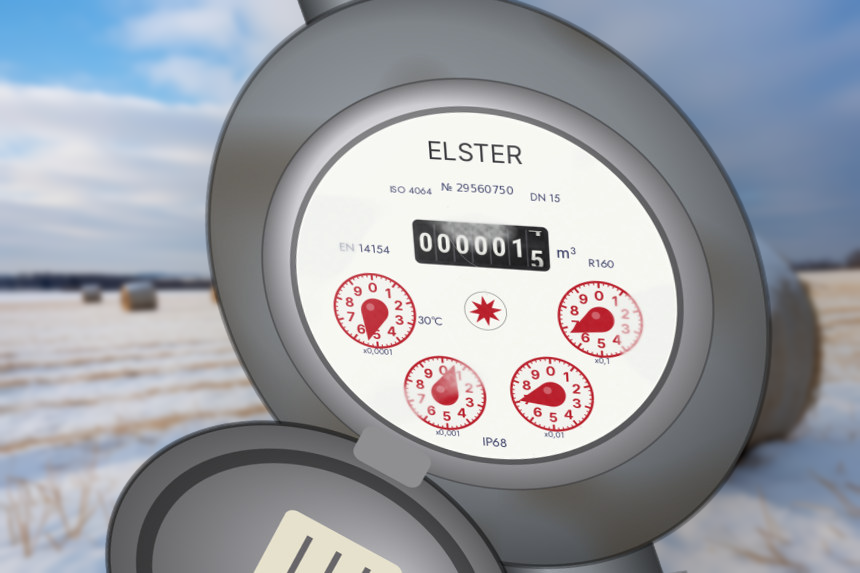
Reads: 14.6705m³
